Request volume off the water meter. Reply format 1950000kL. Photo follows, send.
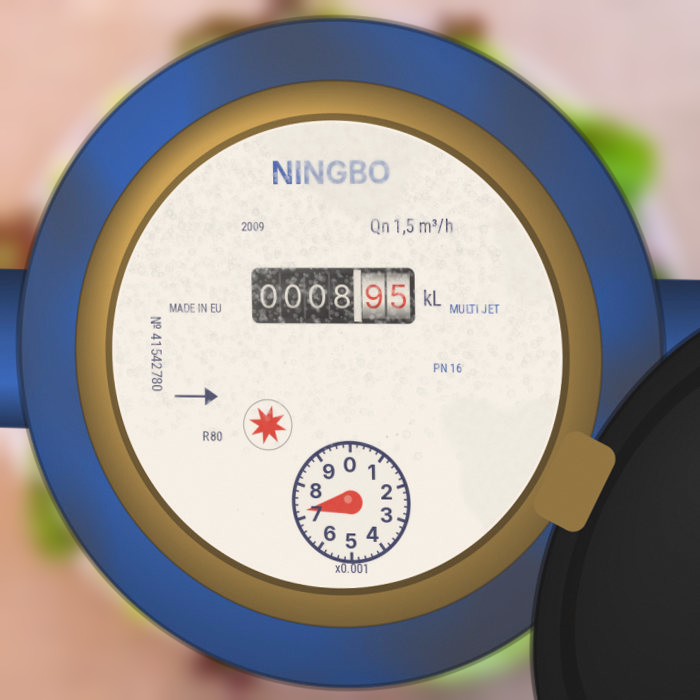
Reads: 8.957kL
